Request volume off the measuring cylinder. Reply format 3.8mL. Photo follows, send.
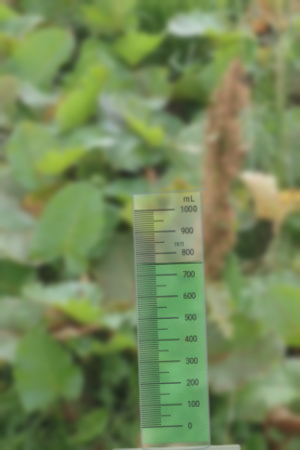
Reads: 750mL
